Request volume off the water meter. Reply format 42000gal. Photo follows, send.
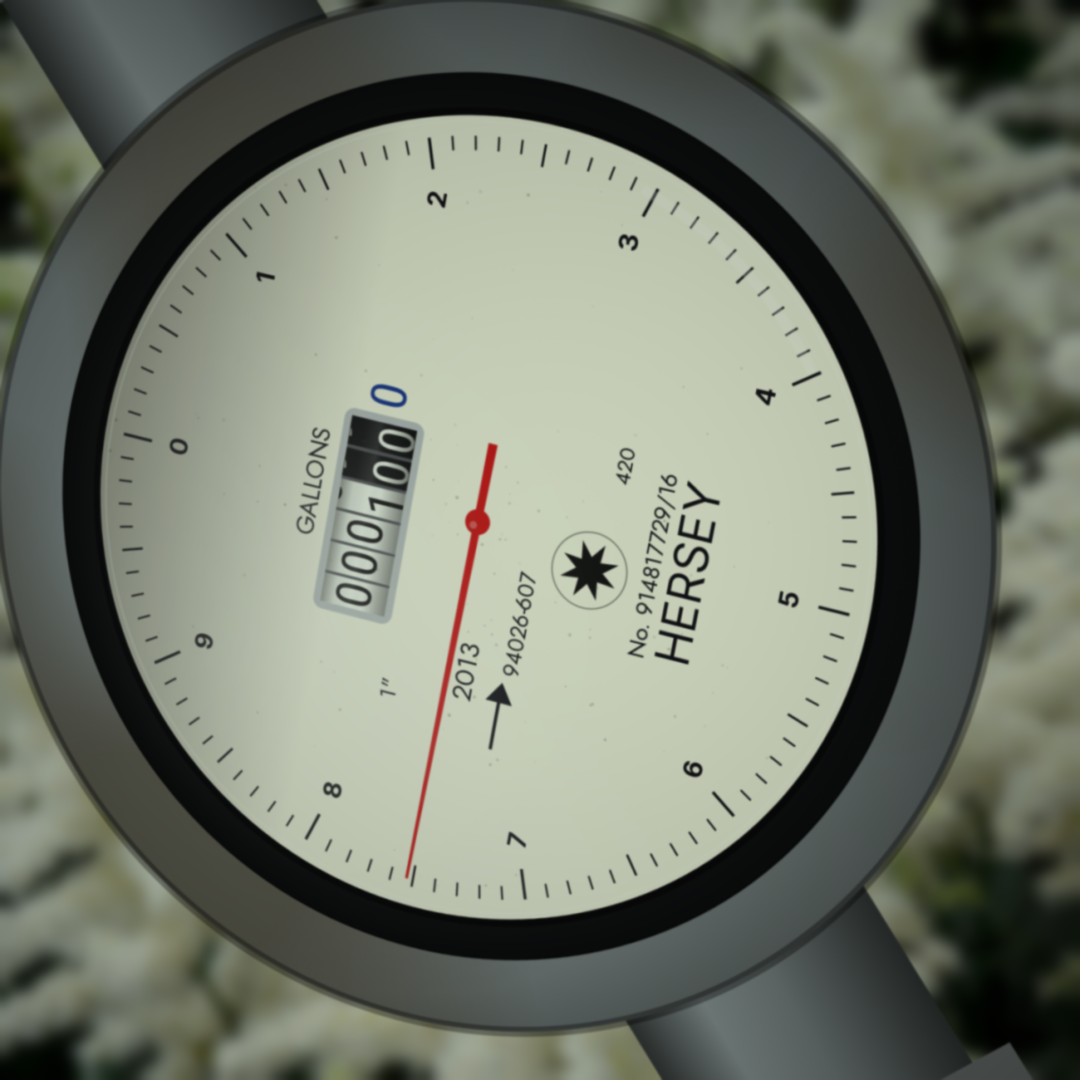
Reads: 997.5gal
